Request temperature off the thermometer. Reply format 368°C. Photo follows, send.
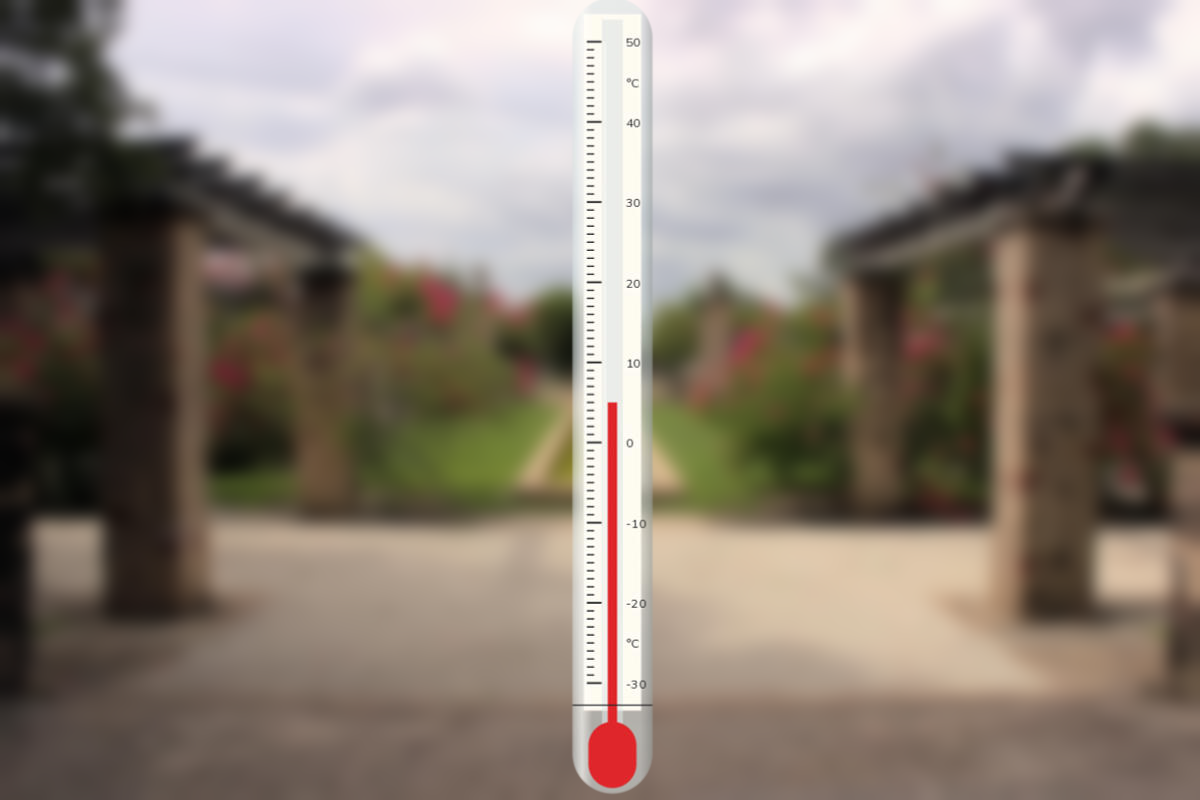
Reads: 5°C
